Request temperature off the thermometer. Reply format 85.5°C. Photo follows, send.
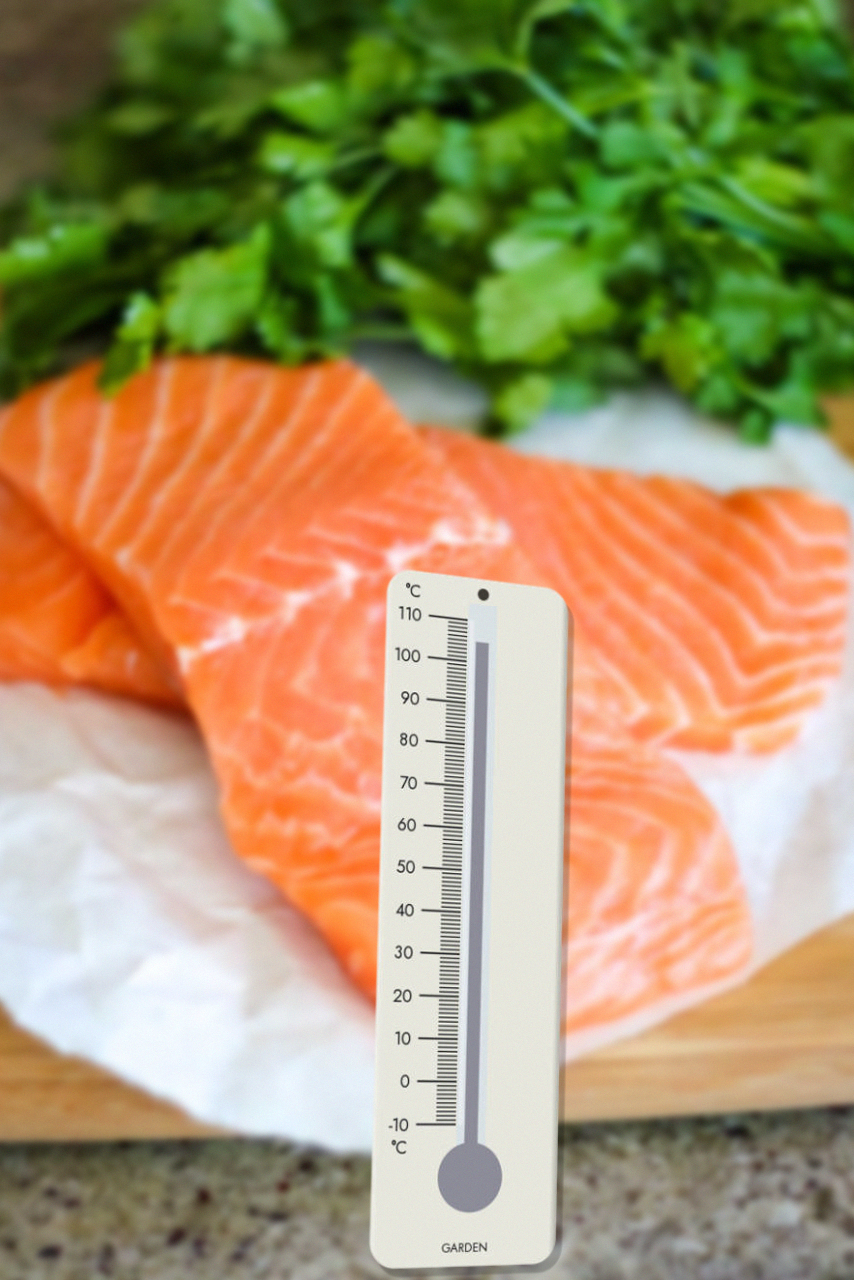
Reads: 105°C
